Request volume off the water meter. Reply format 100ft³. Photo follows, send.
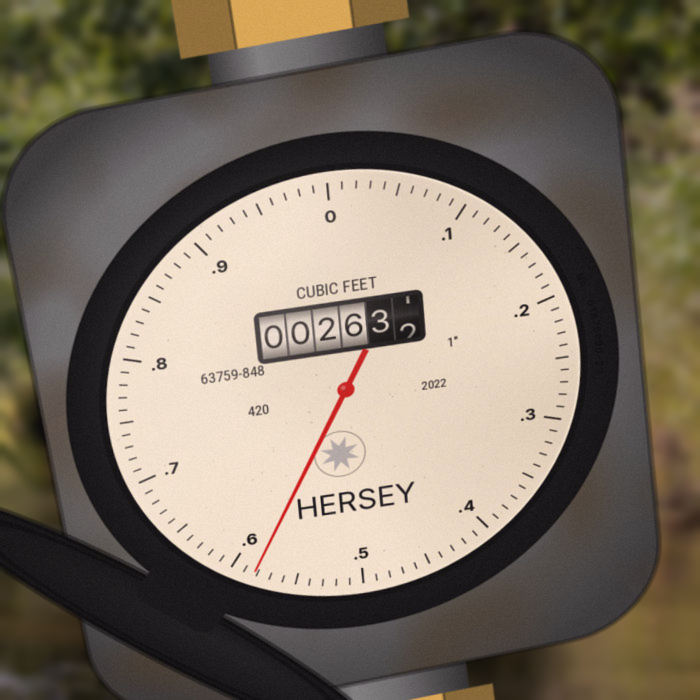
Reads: 2631.58ft³
